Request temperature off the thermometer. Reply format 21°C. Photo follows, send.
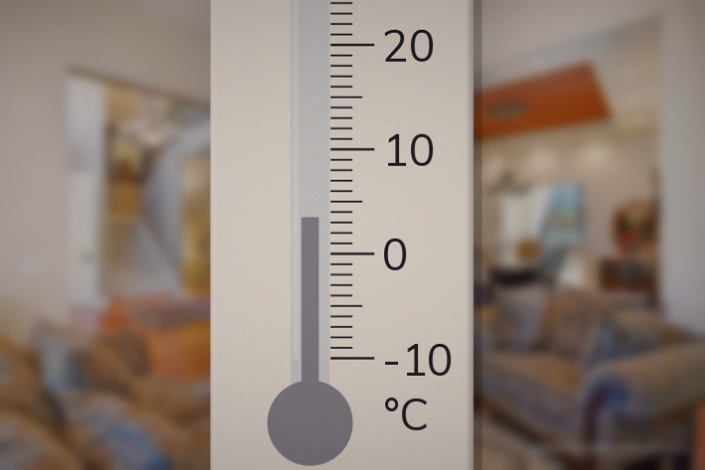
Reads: 3.5°C
